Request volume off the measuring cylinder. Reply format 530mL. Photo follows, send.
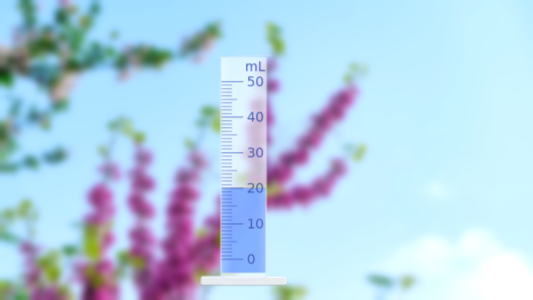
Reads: 20mL
